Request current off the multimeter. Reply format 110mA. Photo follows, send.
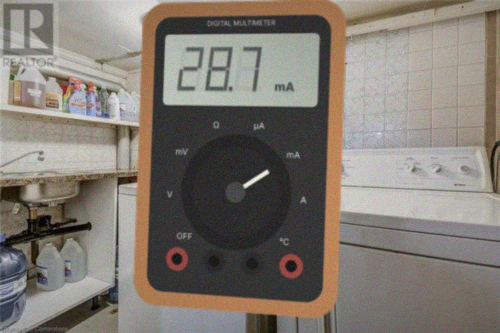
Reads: 28.7mA
